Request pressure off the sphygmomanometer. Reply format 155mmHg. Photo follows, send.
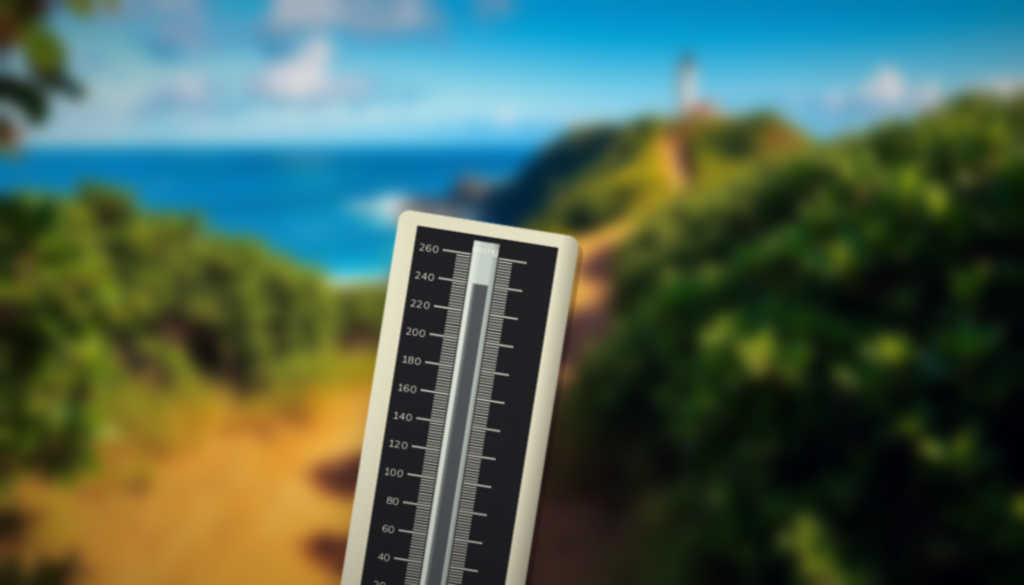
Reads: 240mmHg
